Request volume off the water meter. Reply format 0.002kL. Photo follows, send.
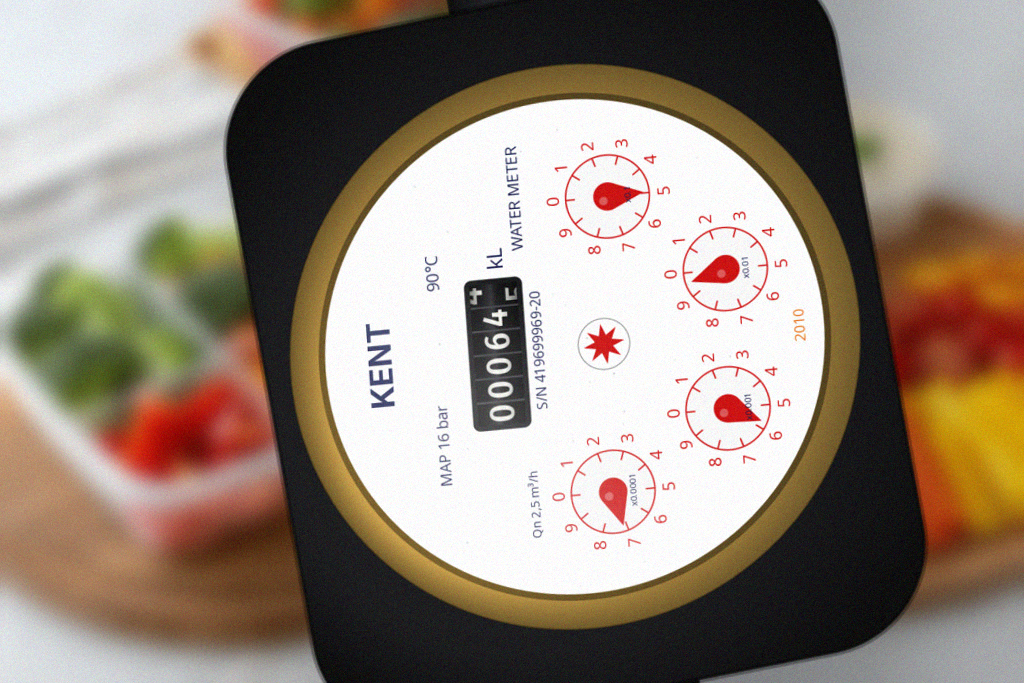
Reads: 644.4957kL
